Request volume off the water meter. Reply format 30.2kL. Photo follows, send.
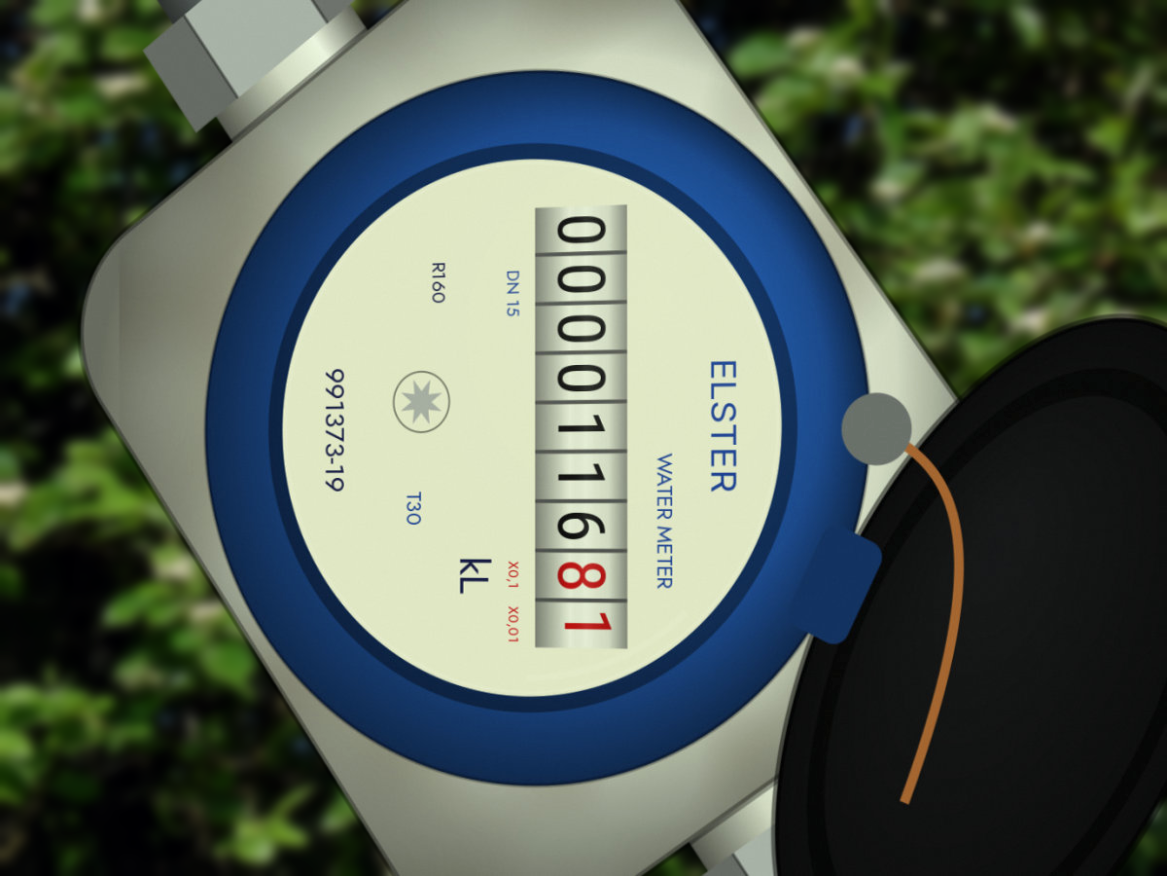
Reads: 116.81kL
